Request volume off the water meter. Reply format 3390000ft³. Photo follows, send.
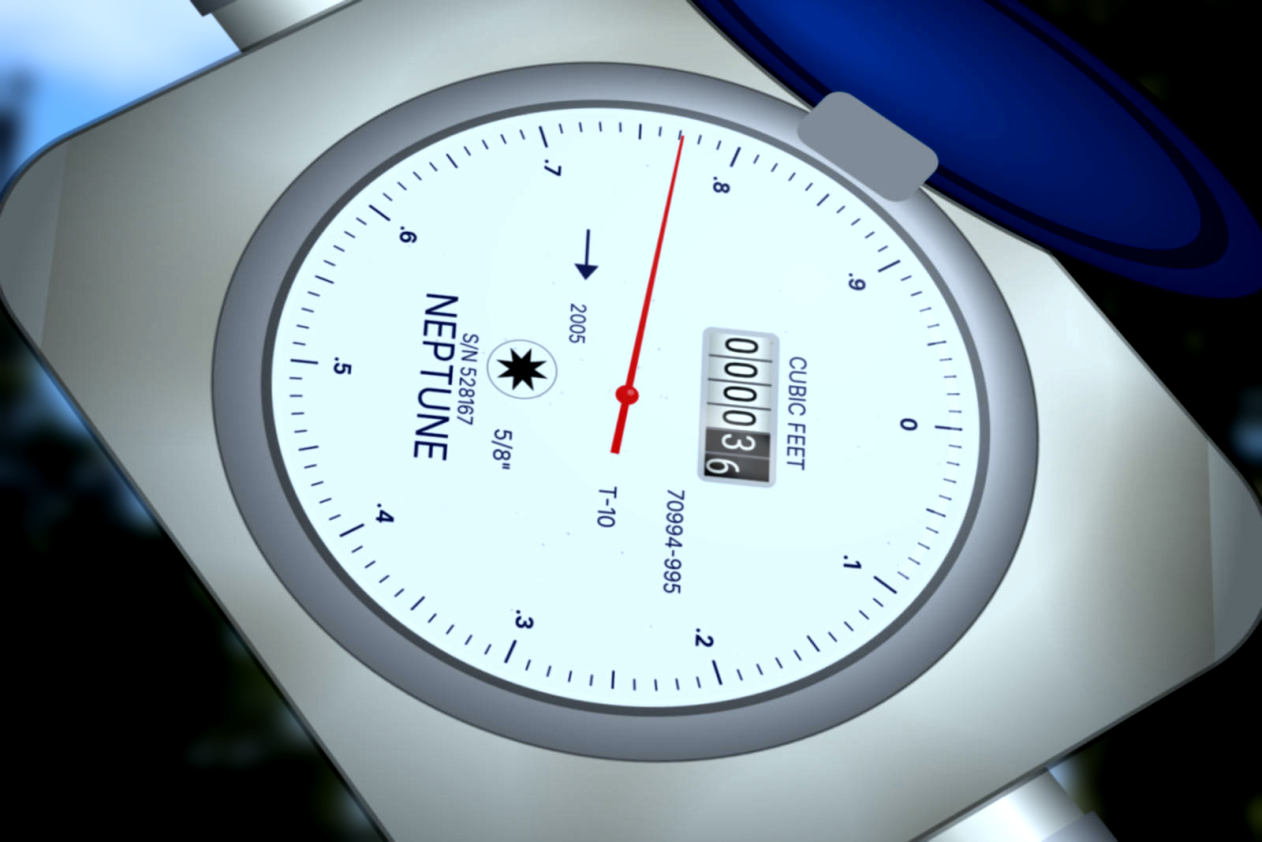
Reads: 35.77ft³
